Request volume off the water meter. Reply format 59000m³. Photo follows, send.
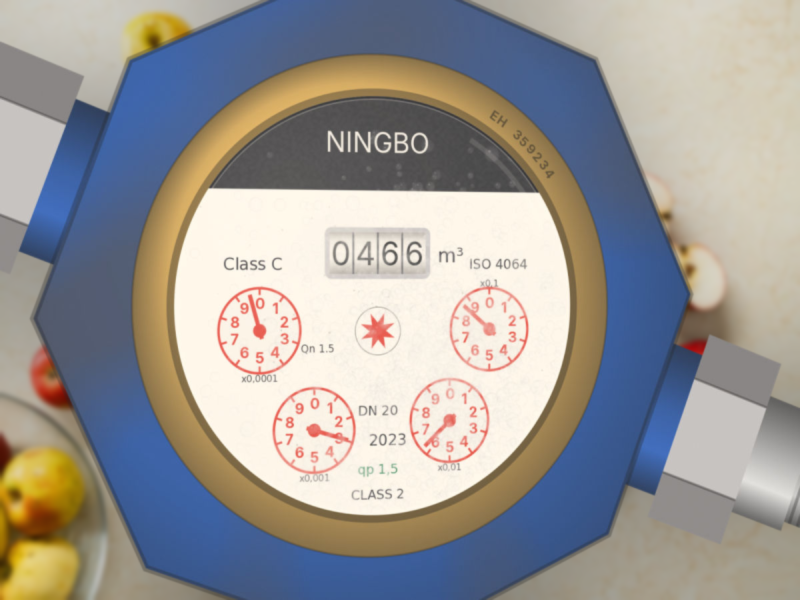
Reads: 466.8629m³
